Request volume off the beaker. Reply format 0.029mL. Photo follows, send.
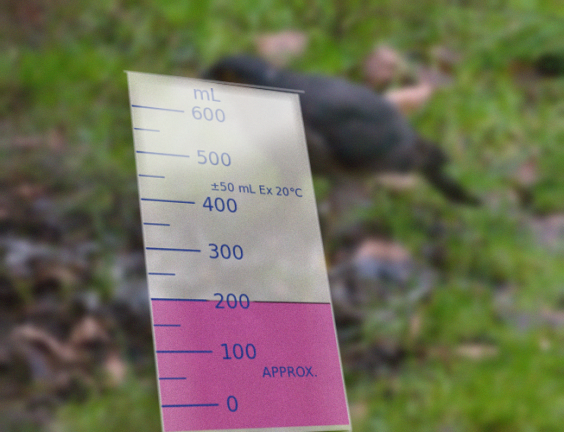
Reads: 200mL
